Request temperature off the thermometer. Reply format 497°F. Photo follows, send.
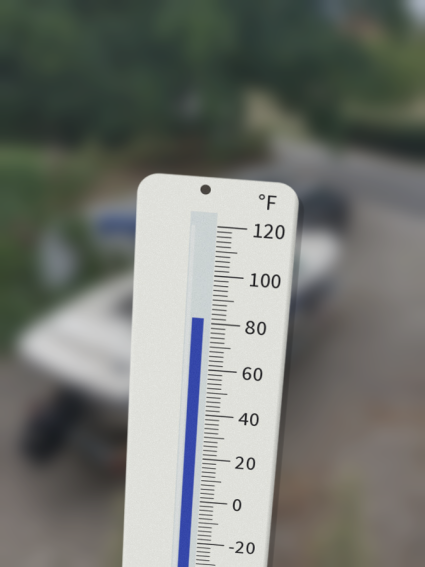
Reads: 82°F
